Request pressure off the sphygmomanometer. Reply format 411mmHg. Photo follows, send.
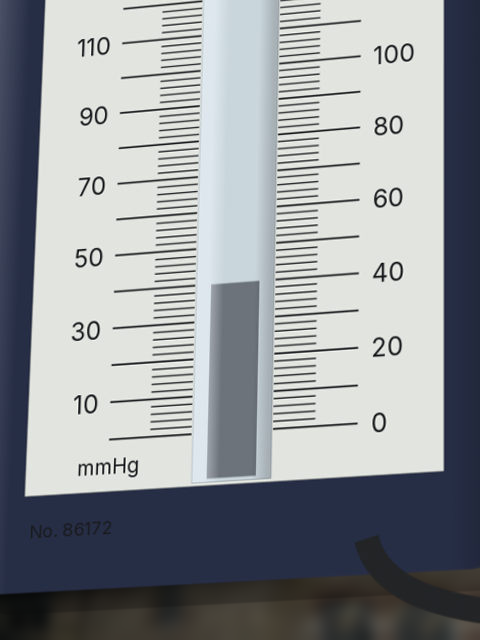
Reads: 40mmHg
